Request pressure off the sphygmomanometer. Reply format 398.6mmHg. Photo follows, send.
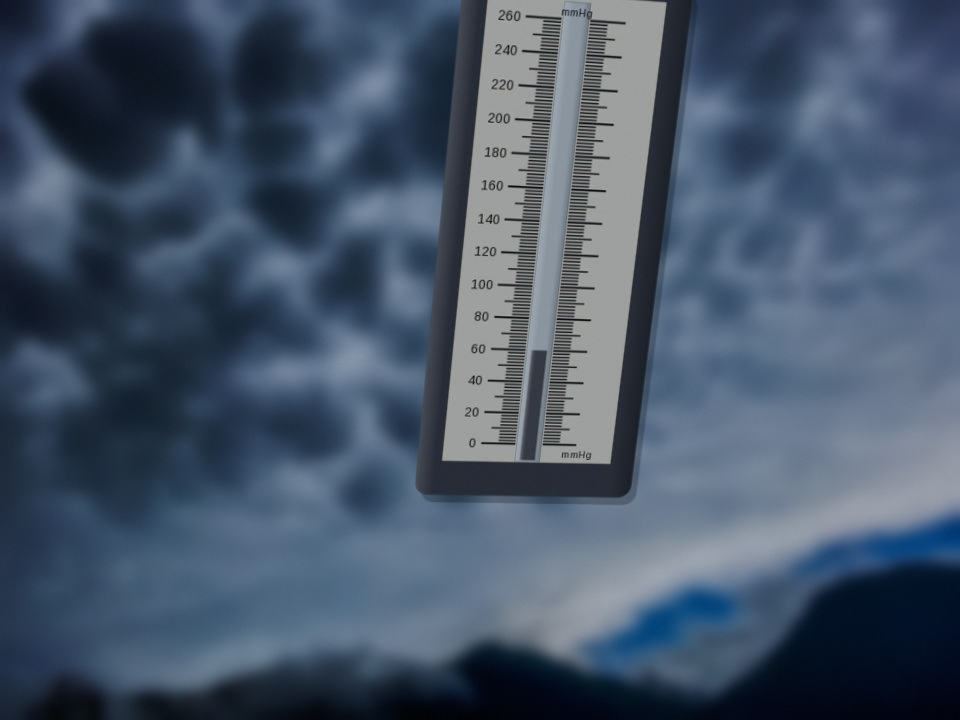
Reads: 60mmHg
